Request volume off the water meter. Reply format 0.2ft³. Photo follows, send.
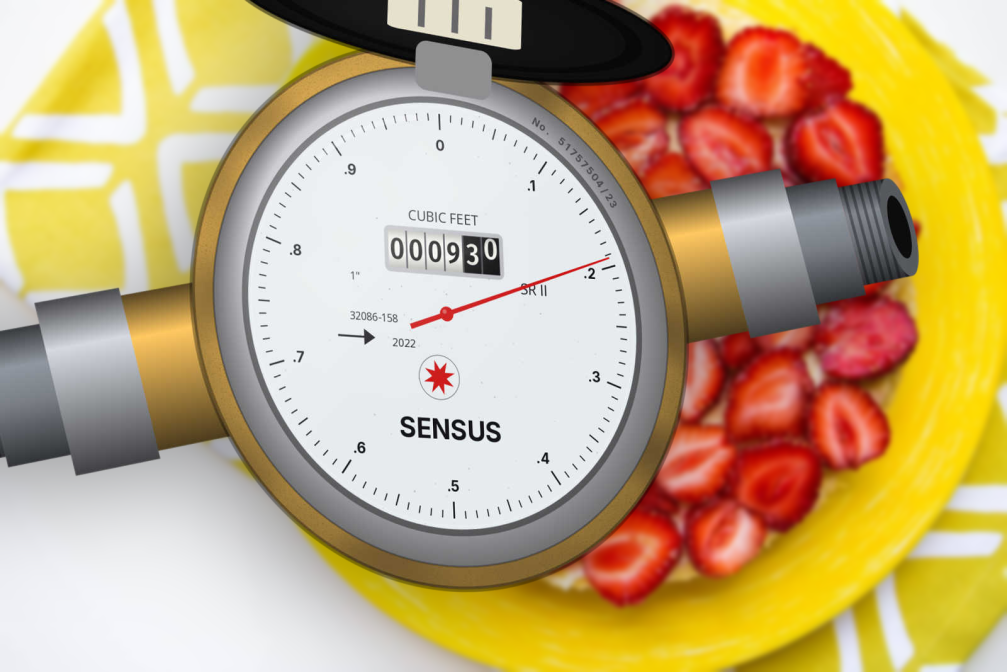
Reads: 930.19ft³
